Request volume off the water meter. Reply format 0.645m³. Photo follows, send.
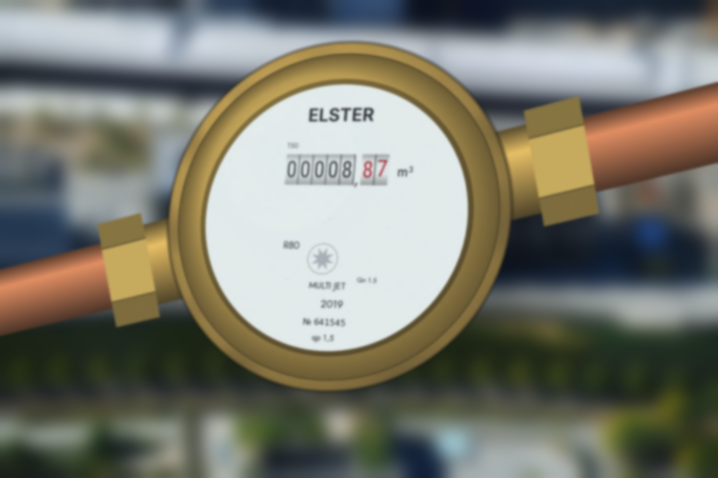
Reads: 8.87m³
